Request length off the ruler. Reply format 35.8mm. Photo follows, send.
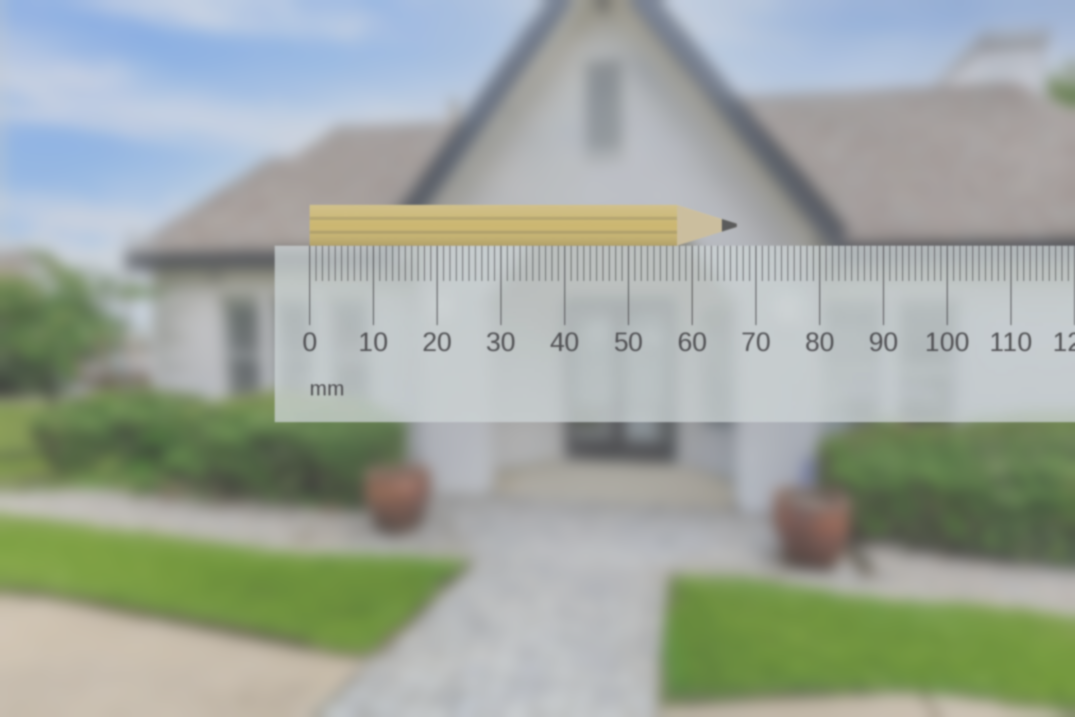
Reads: 67mm
